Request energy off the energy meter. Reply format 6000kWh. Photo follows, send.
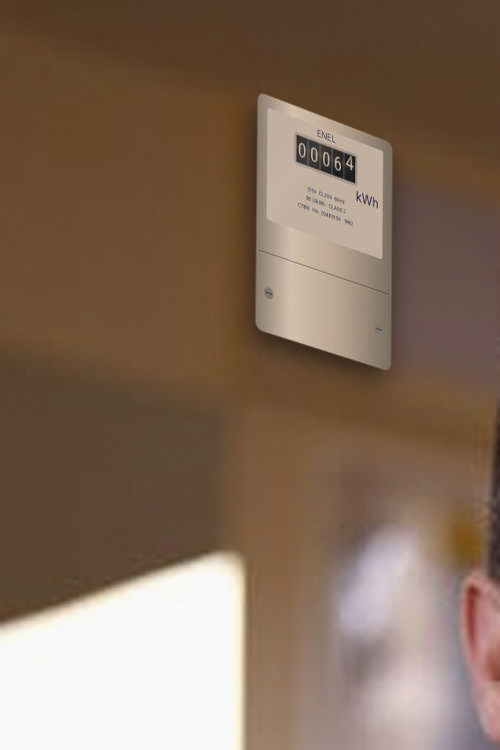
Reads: 64kWh
